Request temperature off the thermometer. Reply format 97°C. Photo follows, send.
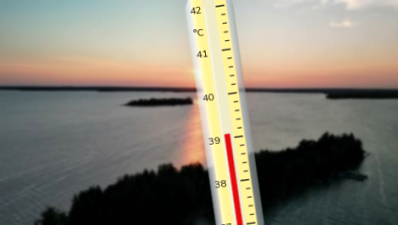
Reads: 39.1°C
